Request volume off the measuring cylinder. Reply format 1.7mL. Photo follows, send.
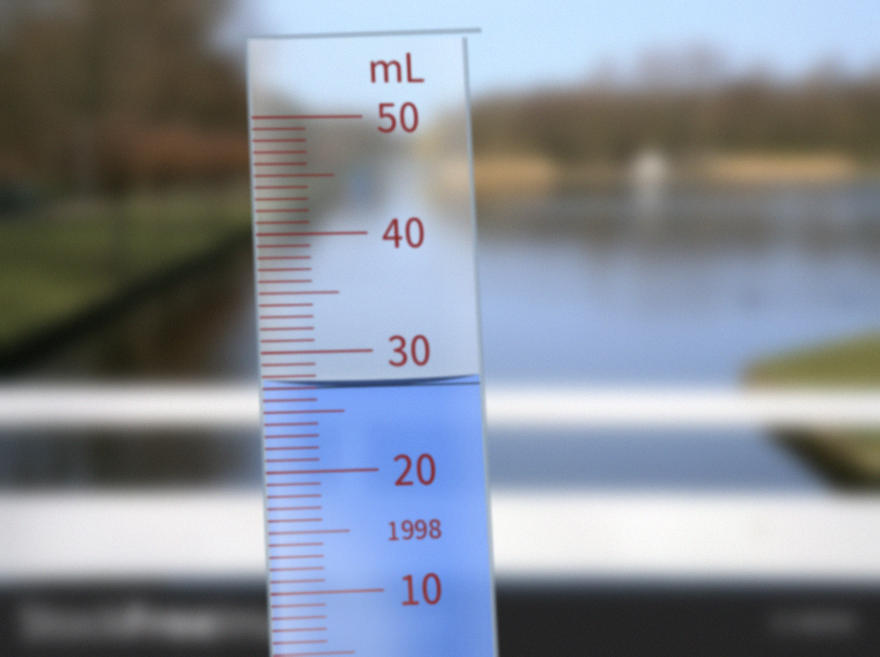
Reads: 27mL
